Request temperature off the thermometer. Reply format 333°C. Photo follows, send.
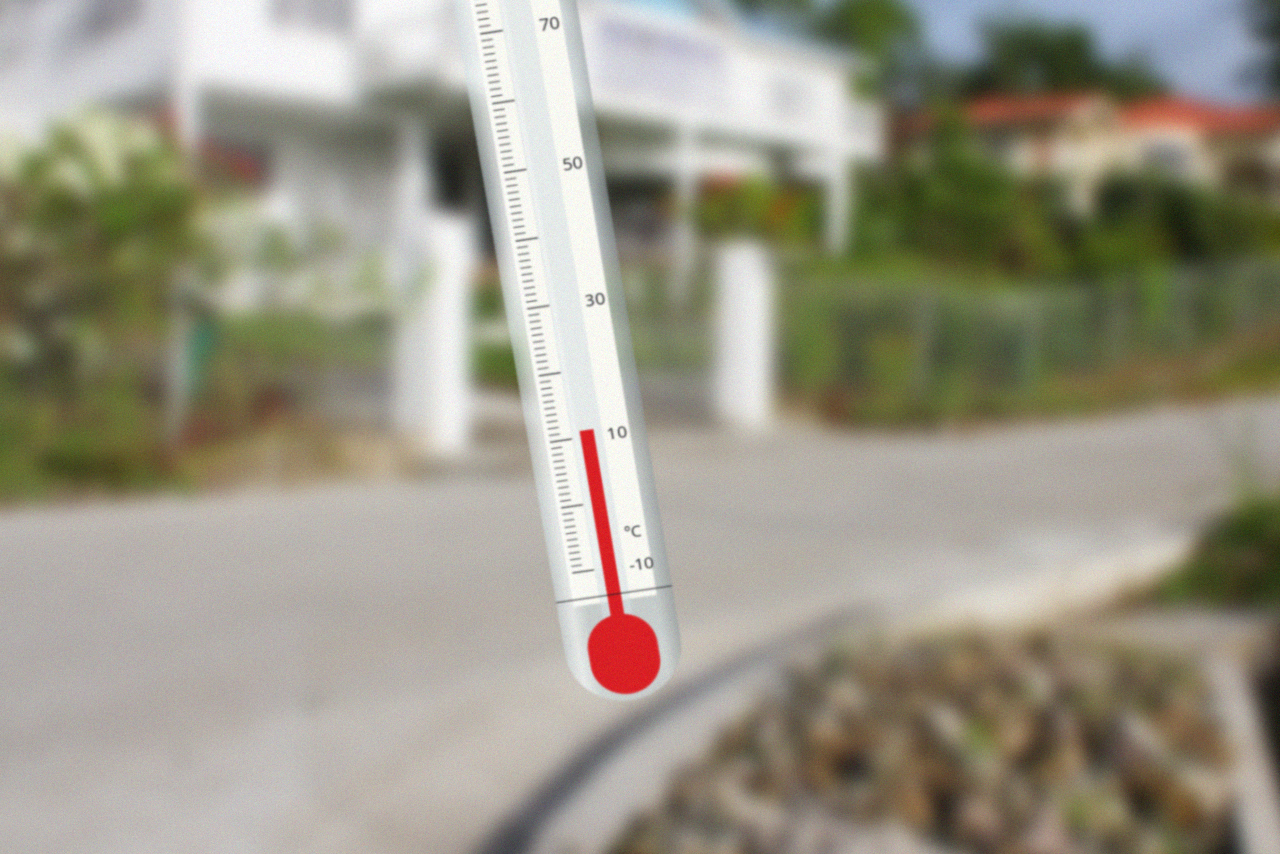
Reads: 11°C
